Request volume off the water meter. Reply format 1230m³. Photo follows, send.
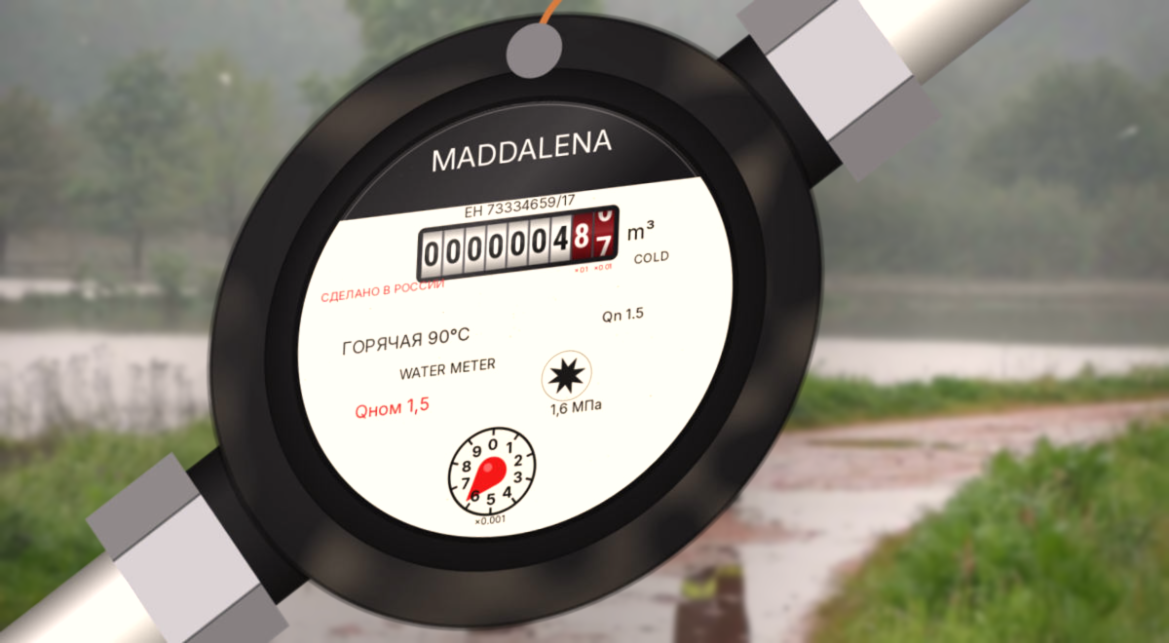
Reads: 4.866m³
